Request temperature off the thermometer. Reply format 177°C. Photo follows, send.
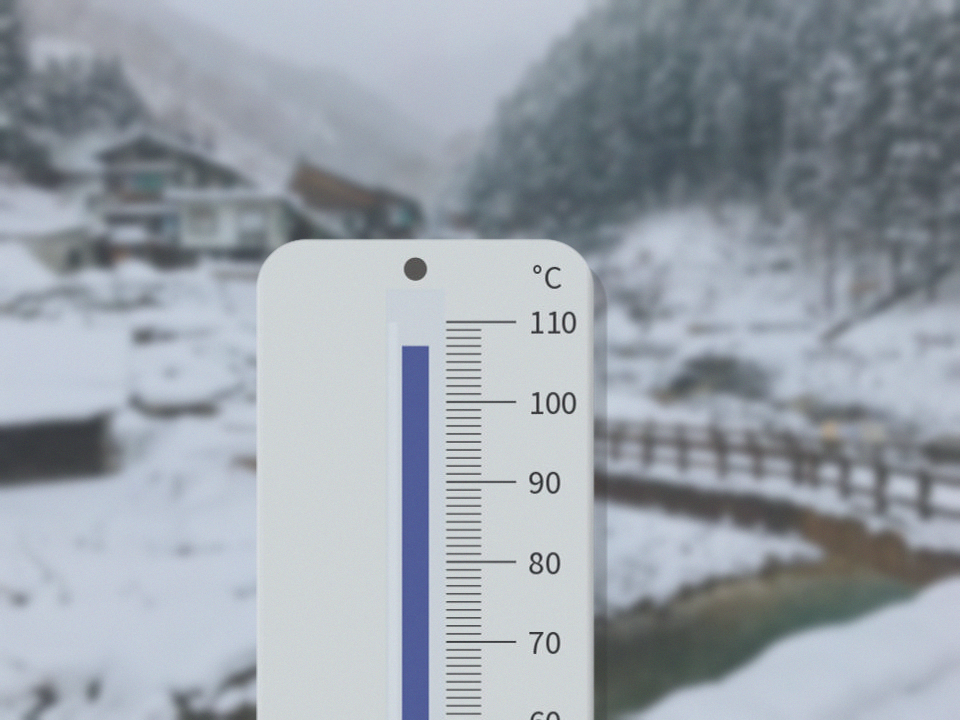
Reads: 107°C
